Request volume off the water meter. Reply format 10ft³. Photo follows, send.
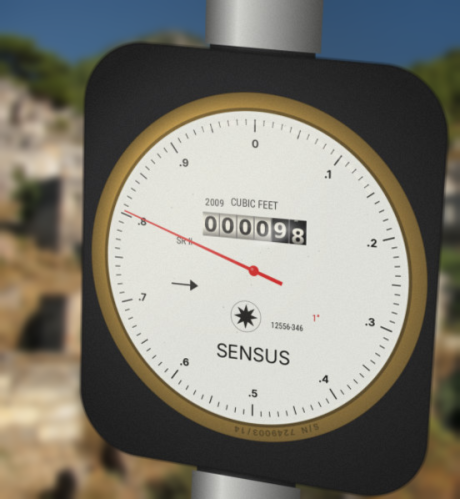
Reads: 97.80ft³
